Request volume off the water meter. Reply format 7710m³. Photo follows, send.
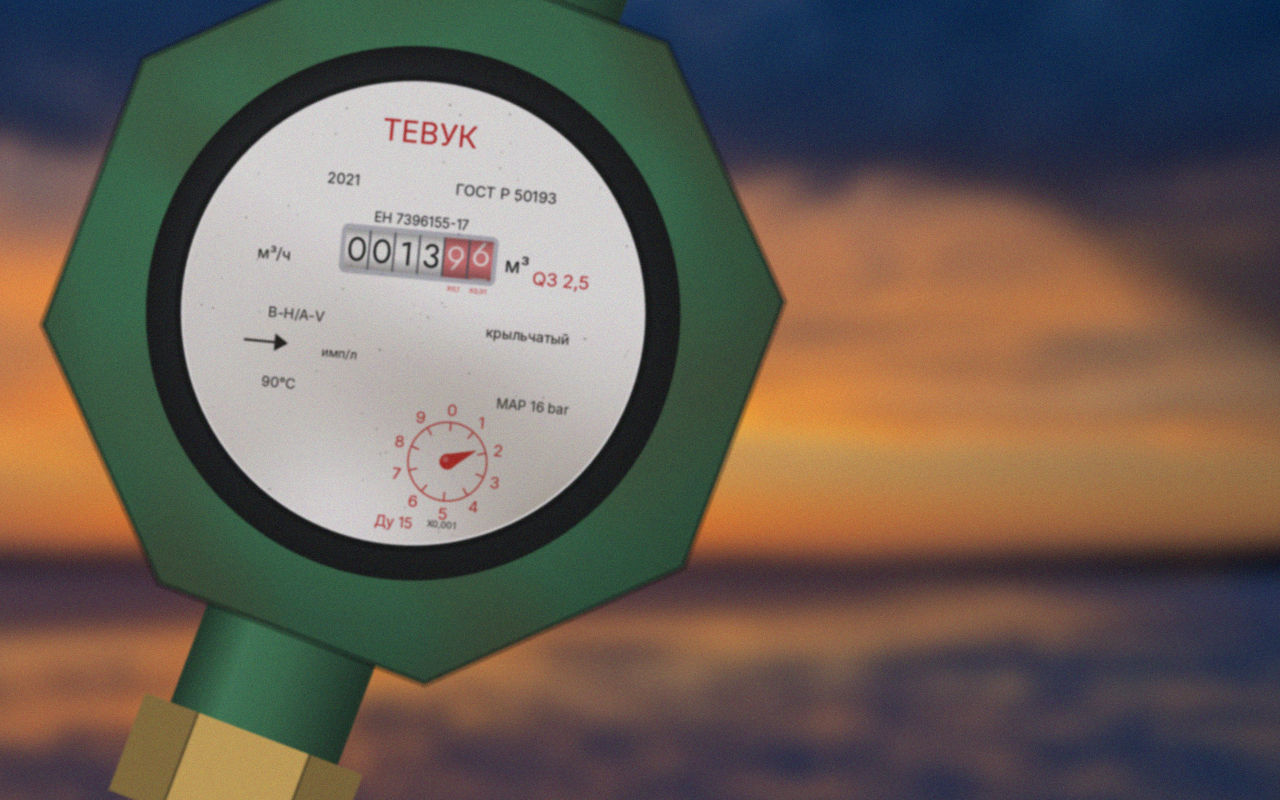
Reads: 13.961m³
